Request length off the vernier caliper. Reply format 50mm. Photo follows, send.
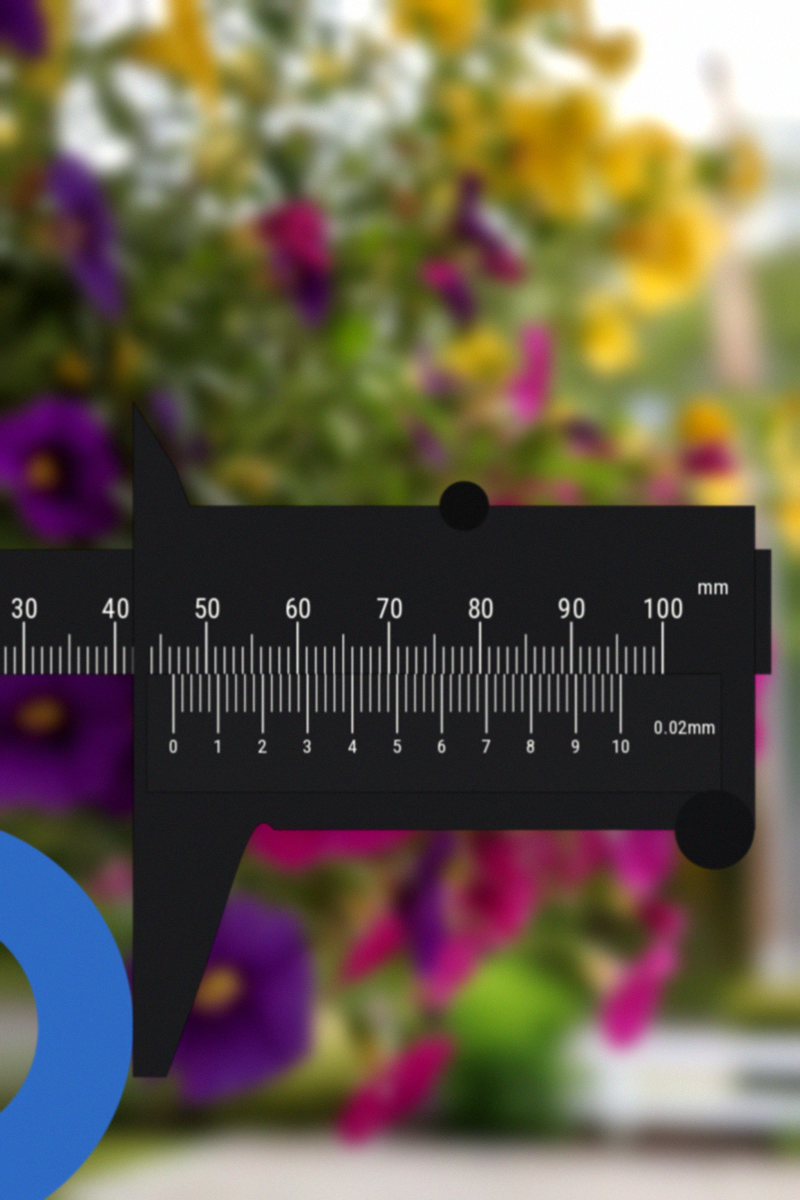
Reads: 46.4mm
